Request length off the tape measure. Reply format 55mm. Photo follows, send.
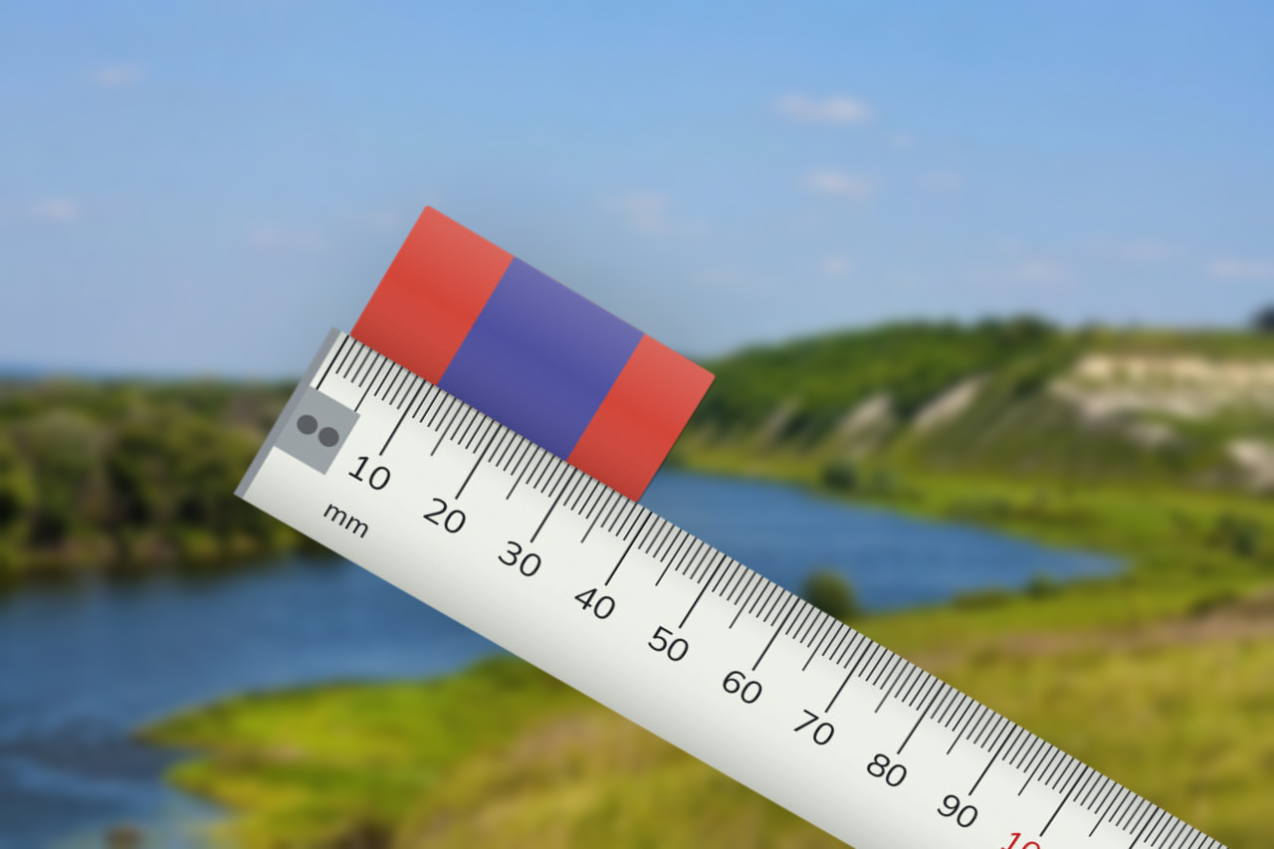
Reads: 38mm
